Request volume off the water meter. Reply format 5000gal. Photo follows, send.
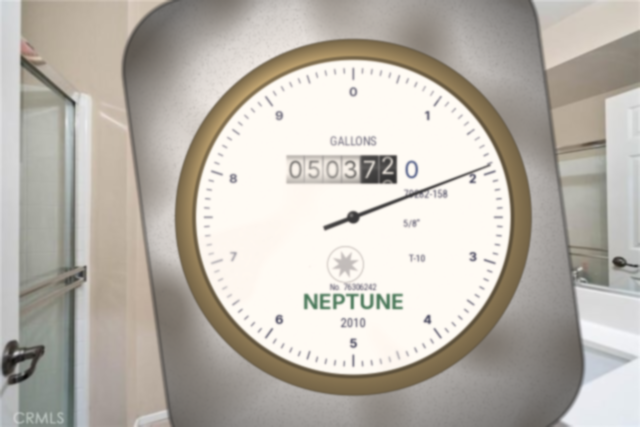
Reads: 503721.9gal
